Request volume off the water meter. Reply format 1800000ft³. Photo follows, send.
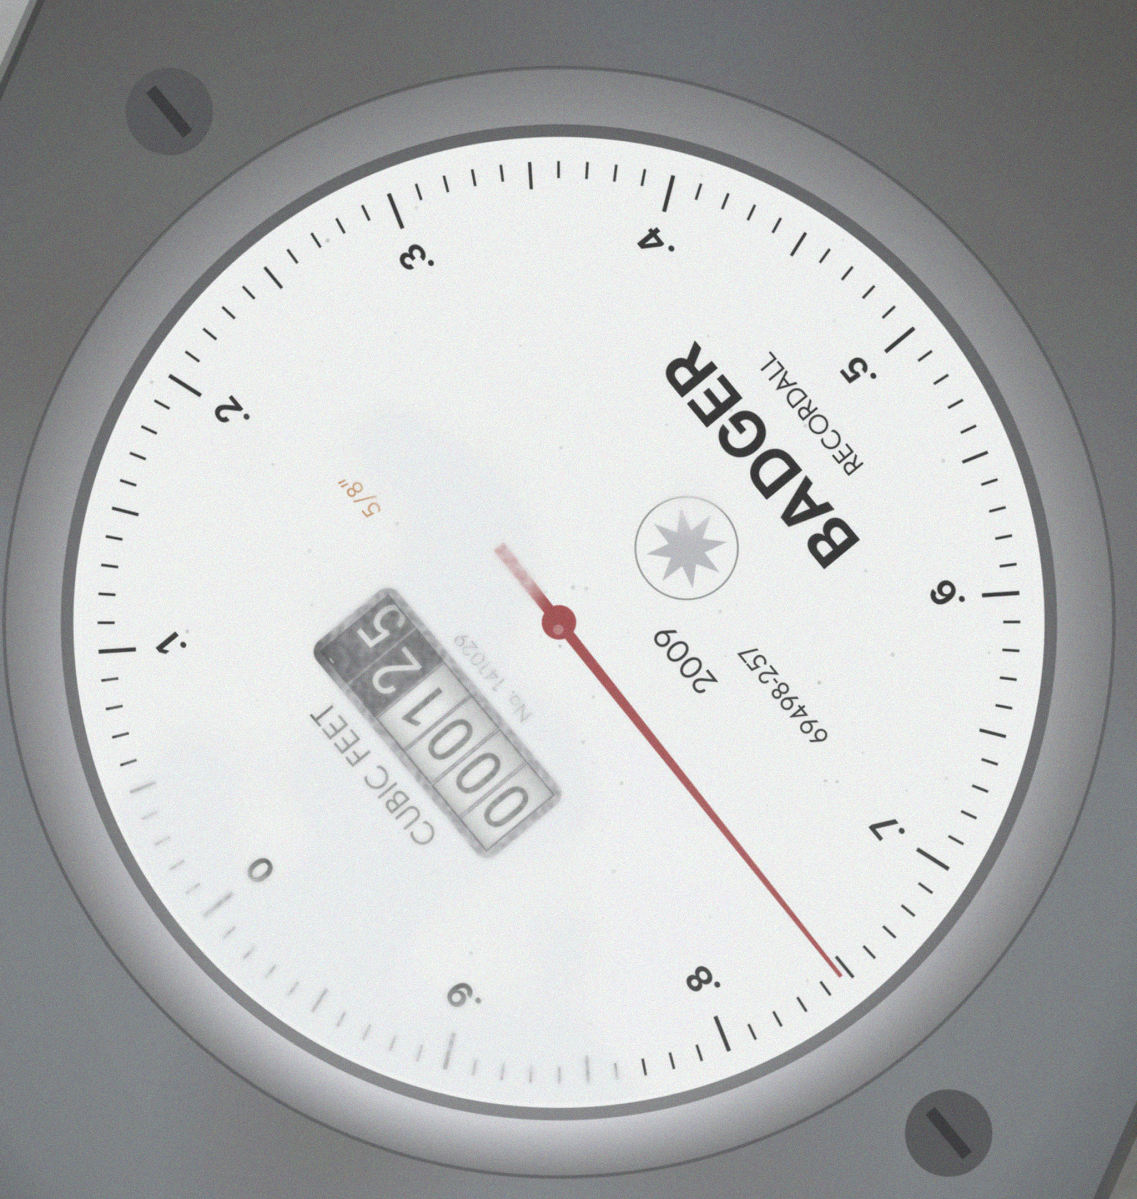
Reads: 124.75ft³
